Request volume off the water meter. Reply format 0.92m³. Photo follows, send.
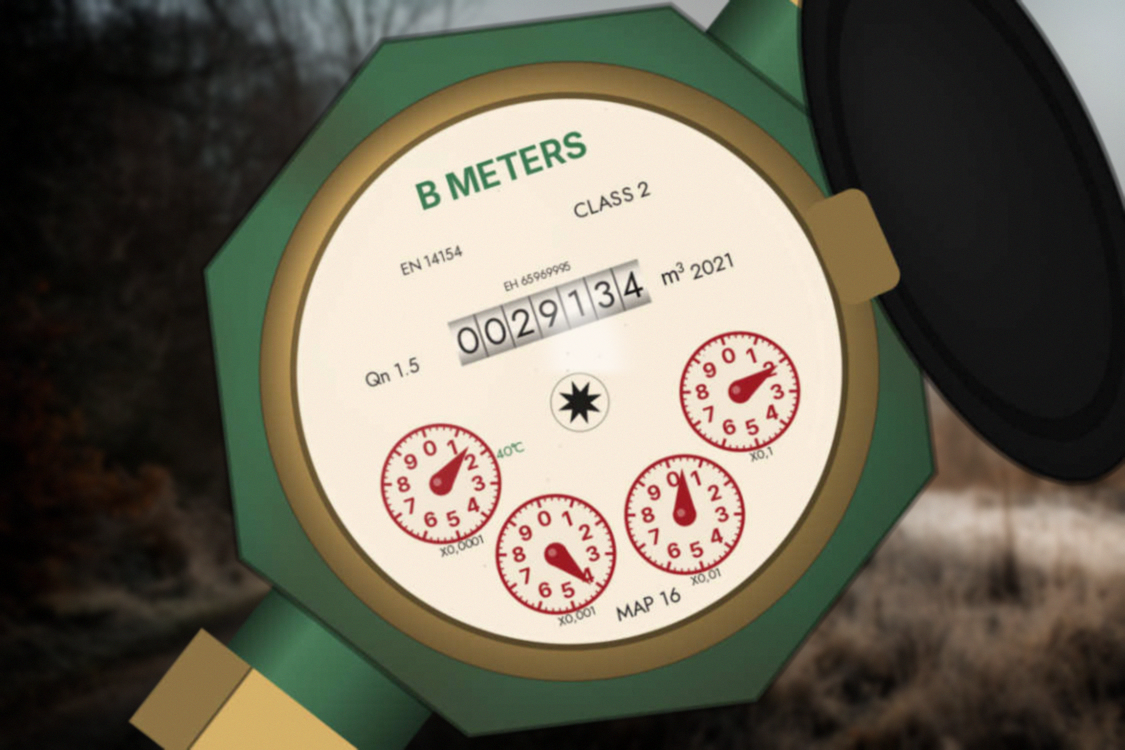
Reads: 29134.2041m³
